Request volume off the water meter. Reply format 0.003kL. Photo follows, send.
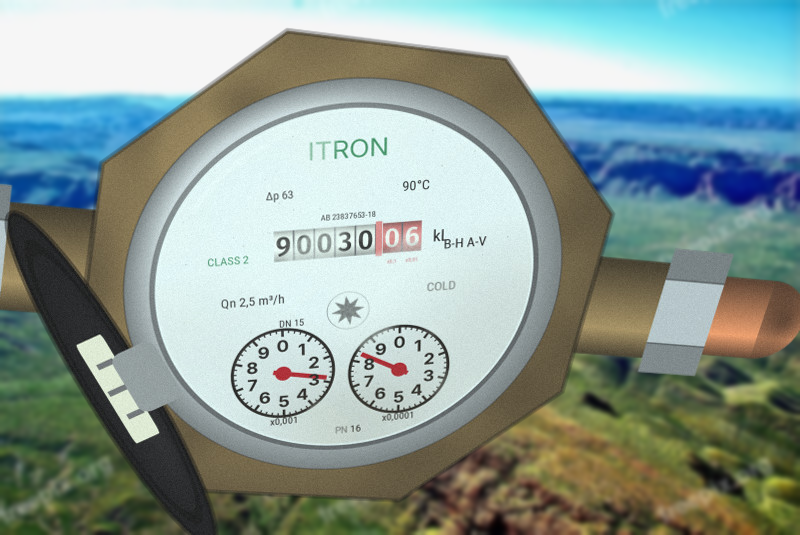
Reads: 90030.0628kL
